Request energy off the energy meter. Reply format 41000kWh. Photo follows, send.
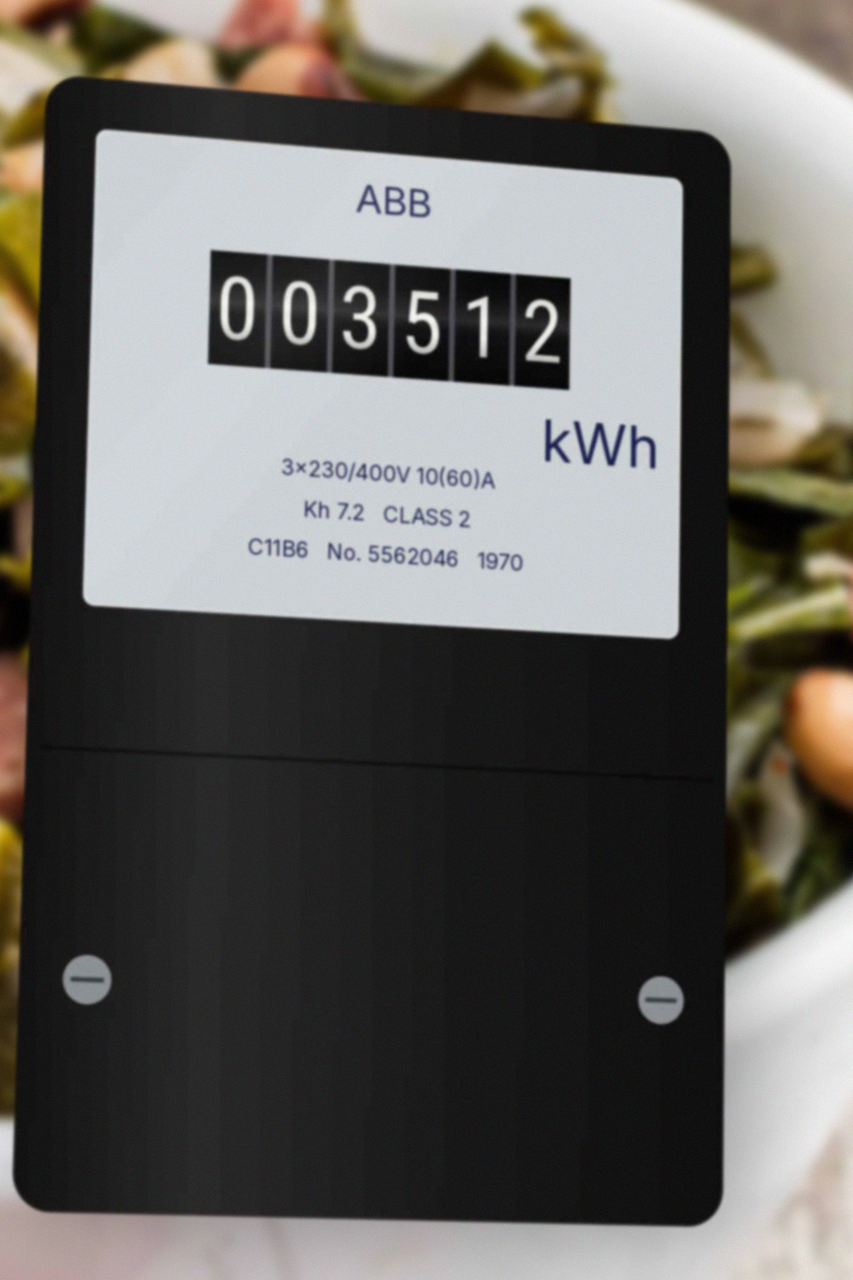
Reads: 3512kWh
